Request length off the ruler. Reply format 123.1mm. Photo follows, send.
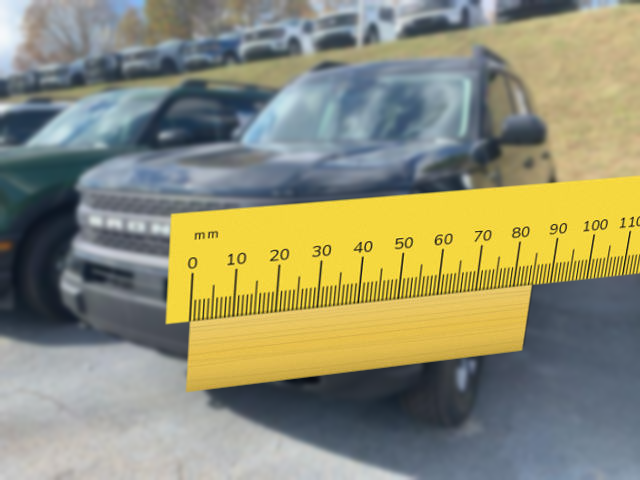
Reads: 85mm
